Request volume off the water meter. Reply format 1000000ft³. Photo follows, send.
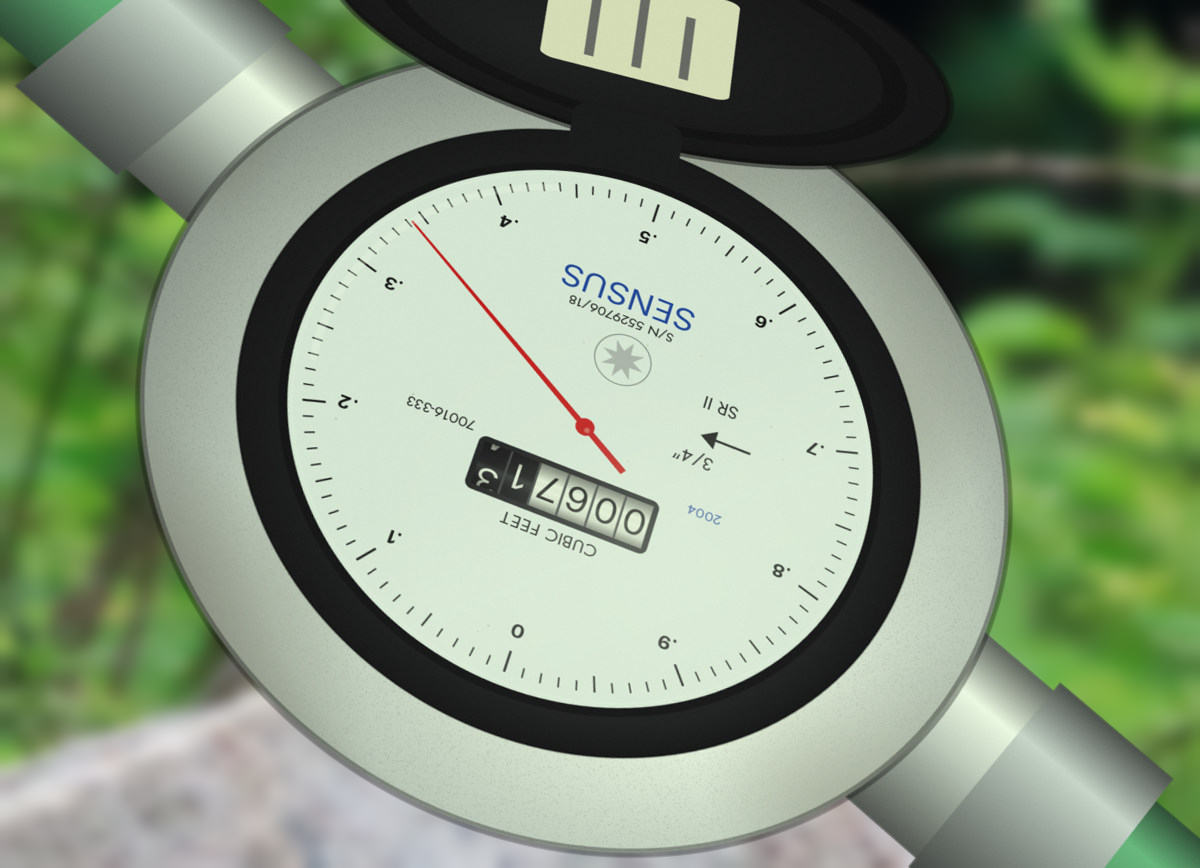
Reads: 6713.34ft³
